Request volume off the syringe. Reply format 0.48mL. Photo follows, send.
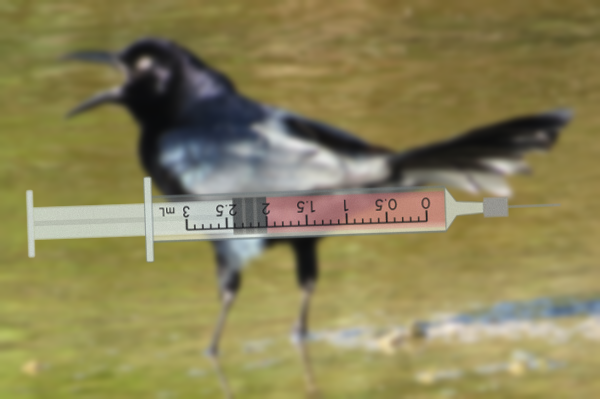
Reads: 2mL
